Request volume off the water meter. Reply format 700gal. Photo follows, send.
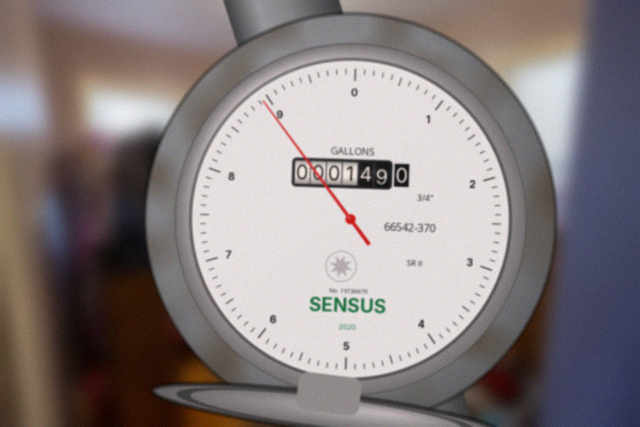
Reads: 1488.9gal
